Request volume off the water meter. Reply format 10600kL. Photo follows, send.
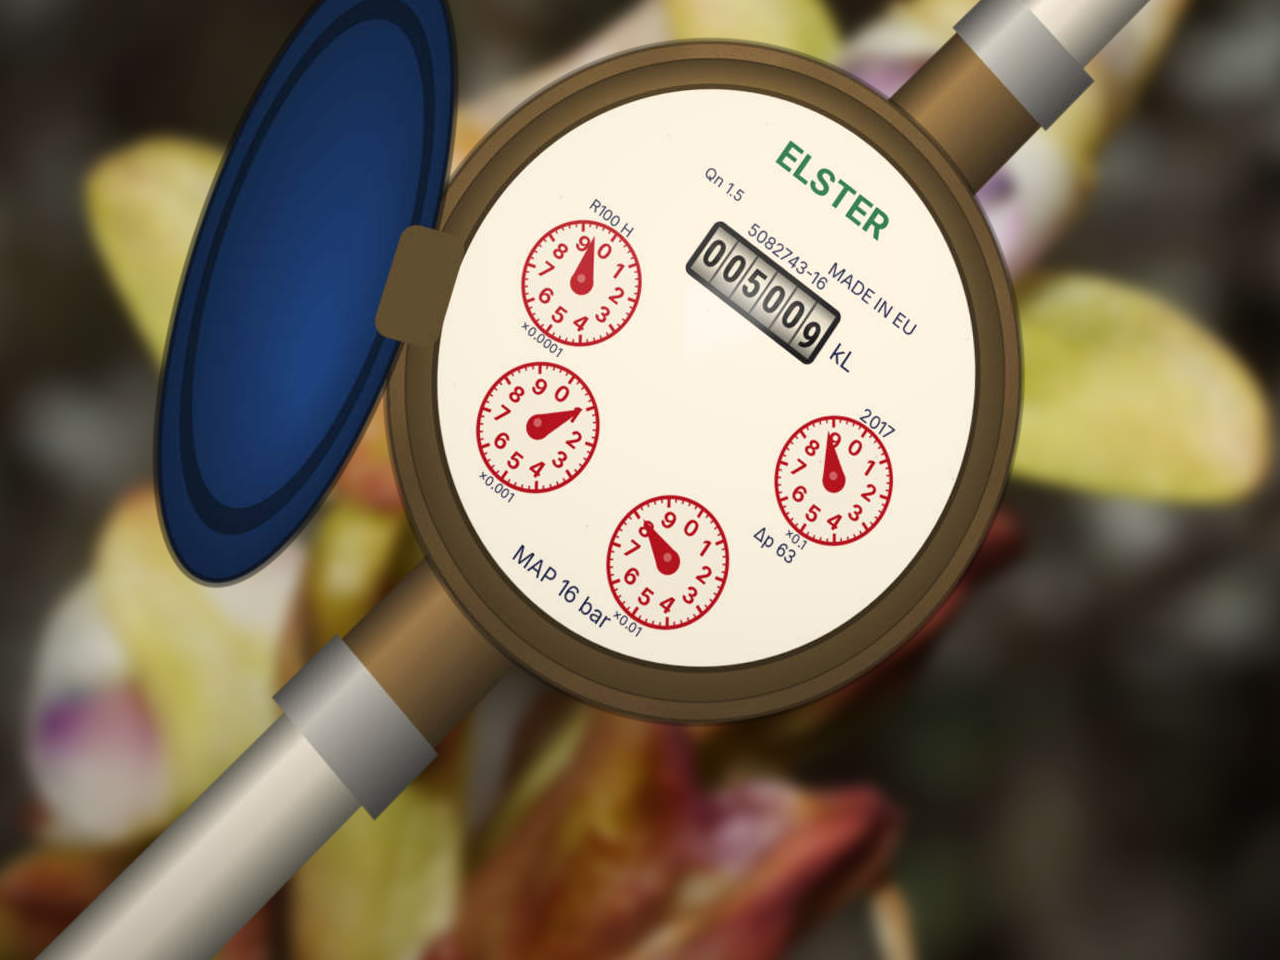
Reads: 5008.8809kL
